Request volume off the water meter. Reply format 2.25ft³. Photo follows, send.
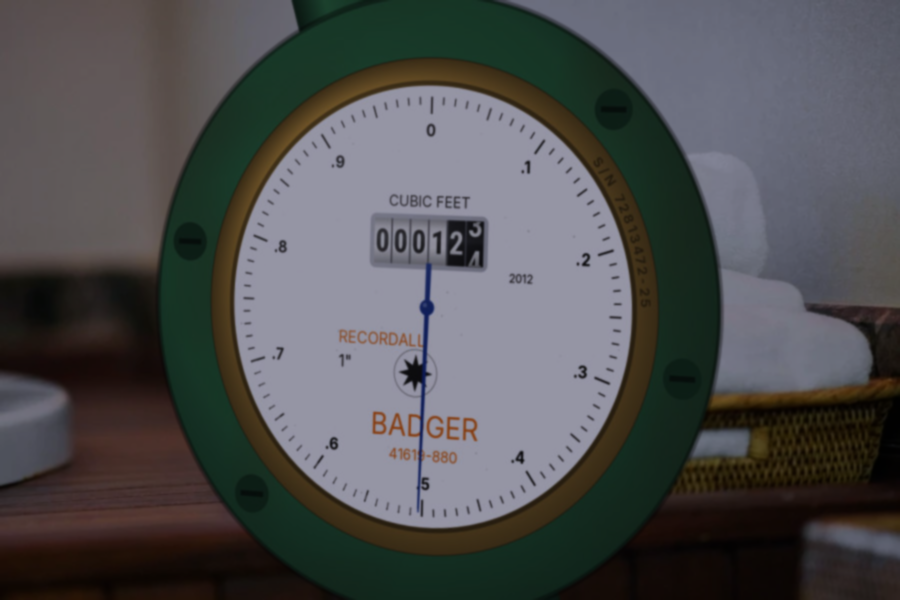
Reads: 123.50ft³
